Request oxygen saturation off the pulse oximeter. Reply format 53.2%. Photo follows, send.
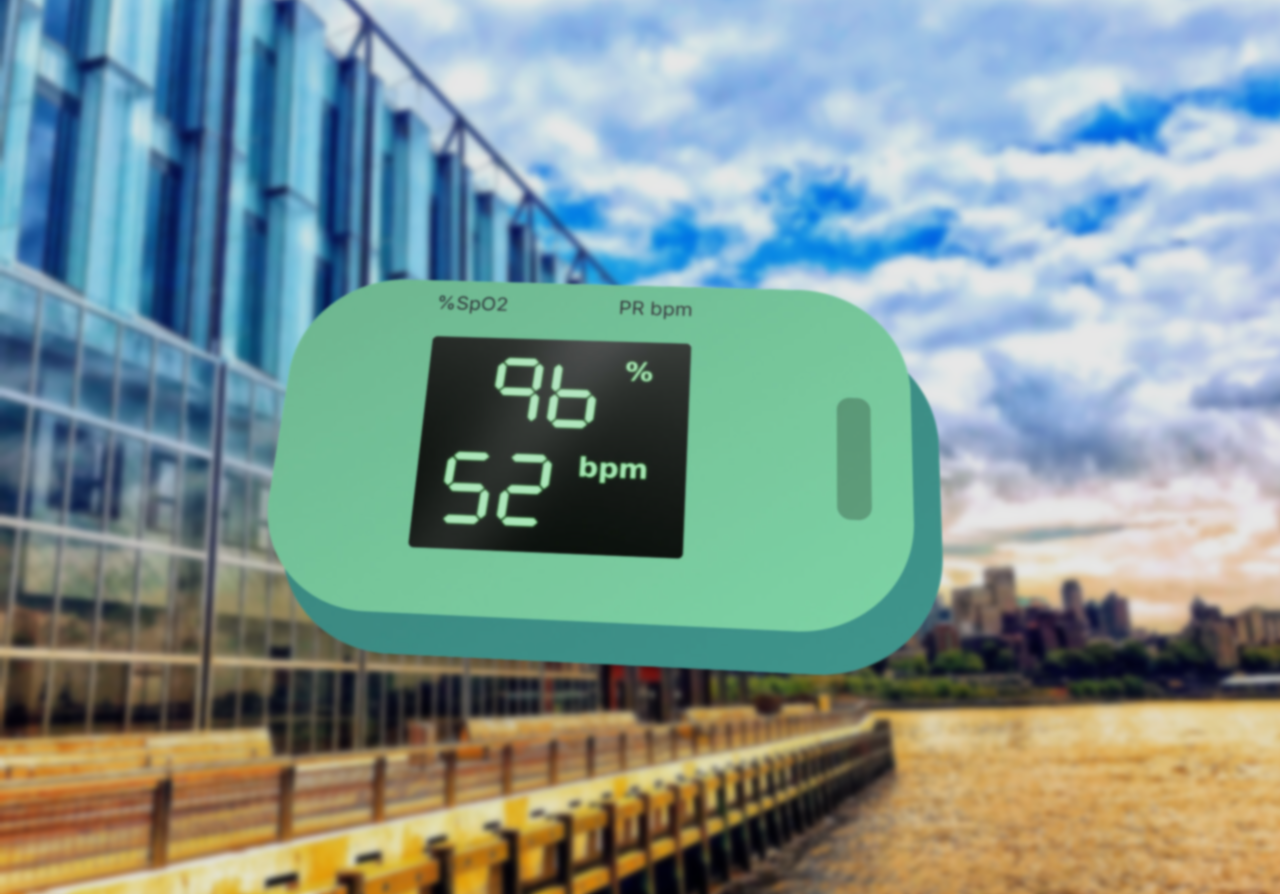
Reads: 96%
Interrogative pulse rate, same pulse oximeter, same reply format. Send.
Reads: 52bpm
